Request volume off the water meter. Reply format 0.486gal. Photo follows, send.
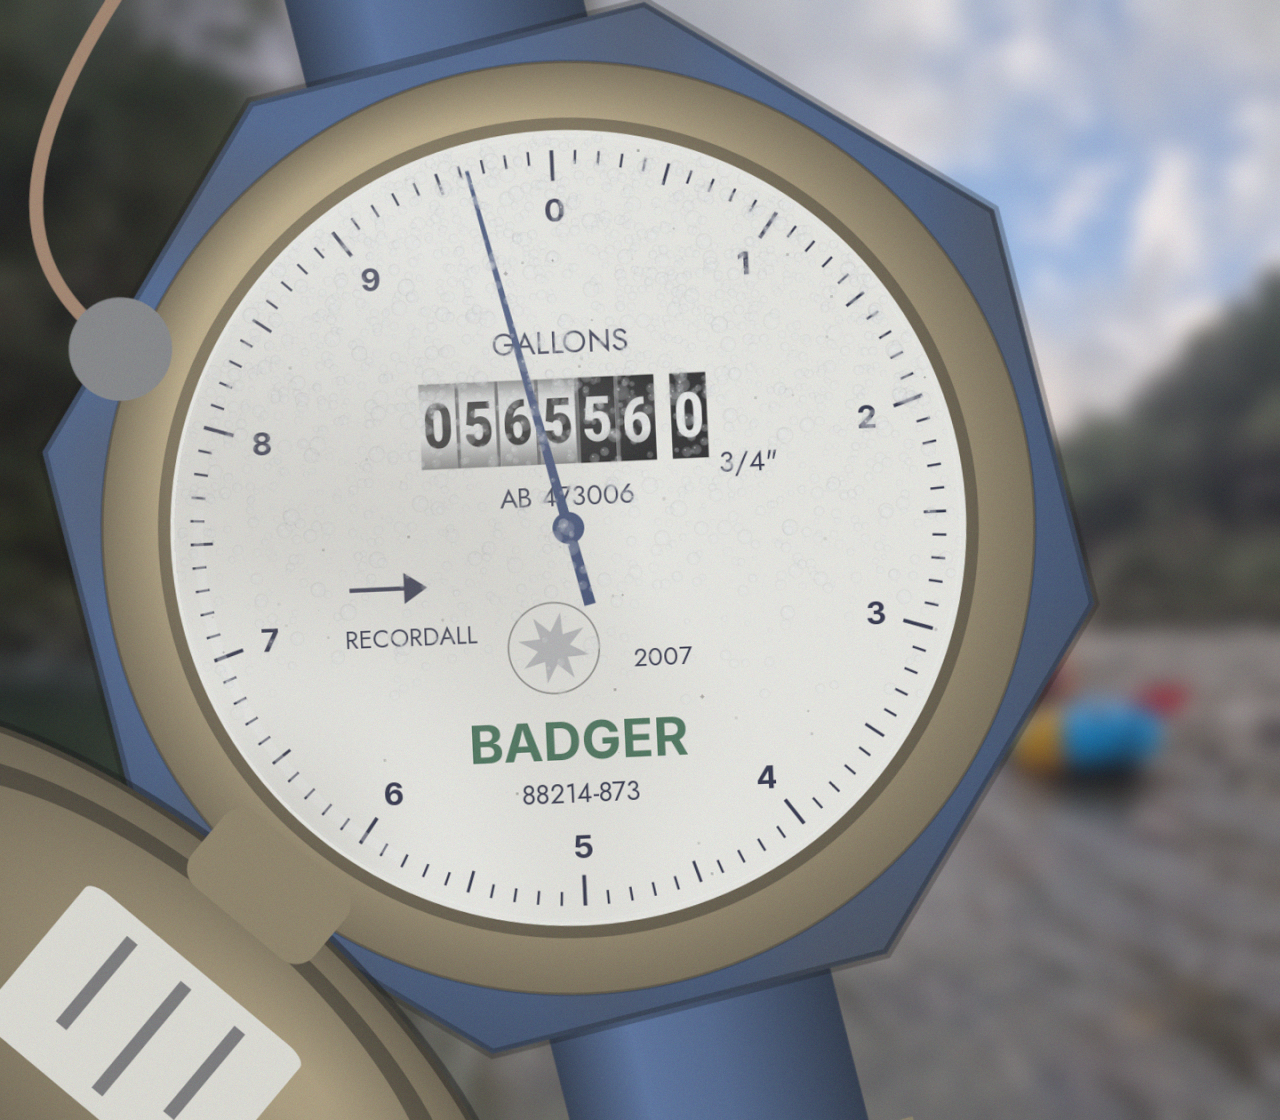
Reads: 565559.6gal
